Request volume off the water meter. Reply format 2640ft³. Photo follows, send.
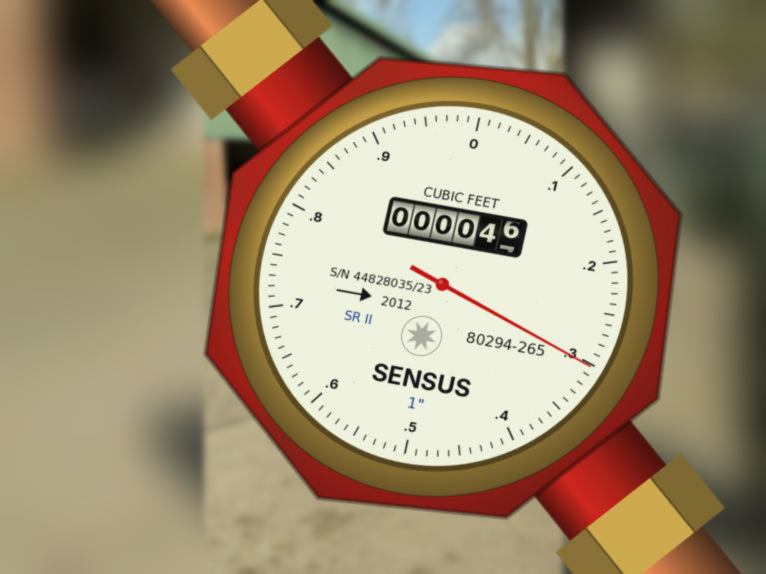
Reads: 46.30ft³
